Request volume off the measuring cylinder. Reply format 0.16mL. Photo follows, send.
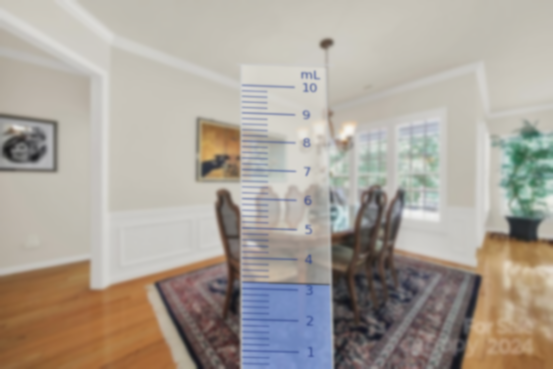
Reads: 3.2mL
